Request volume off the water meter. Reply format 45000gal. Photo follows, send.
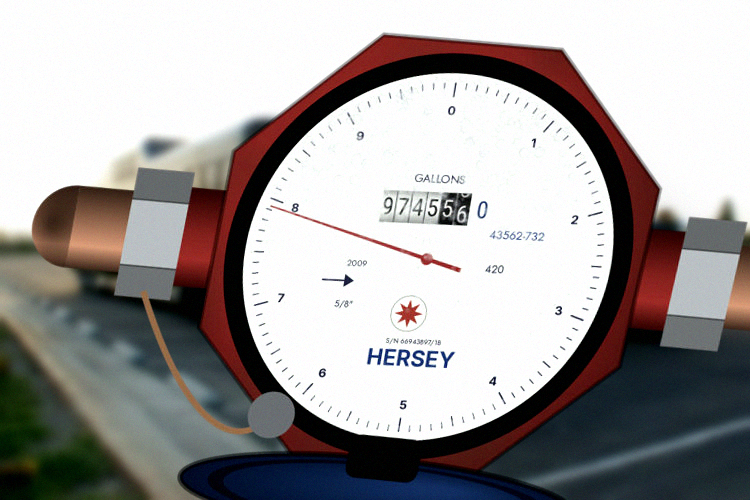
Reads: 9745557.9gal
